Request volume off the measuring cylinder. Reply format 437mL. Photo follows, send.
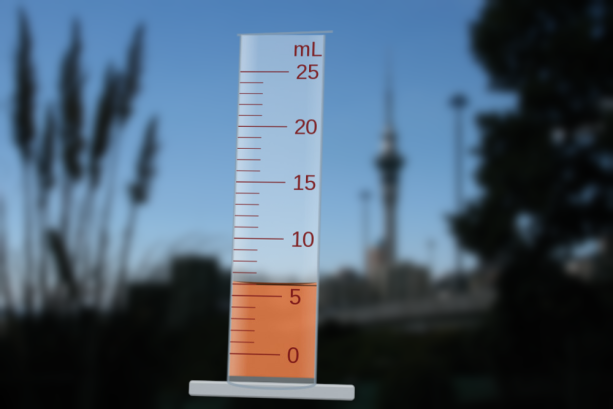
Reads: 6mL
